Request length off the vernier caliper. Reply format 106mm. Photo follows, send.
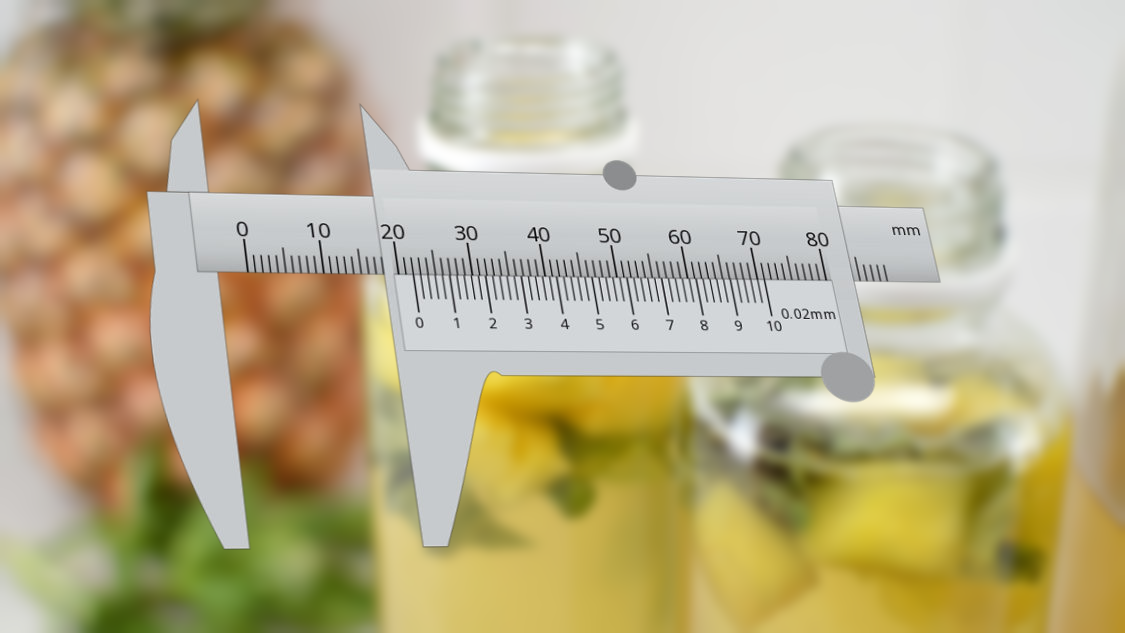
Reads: 22.0mm
